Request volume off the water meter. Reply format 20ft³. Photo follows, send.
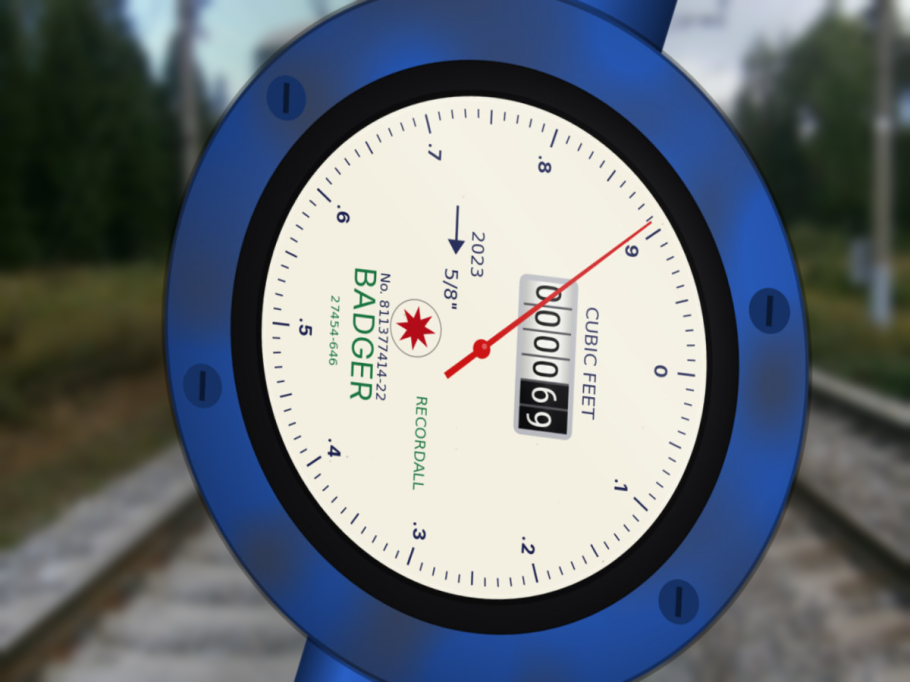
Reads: 68.89ft³
